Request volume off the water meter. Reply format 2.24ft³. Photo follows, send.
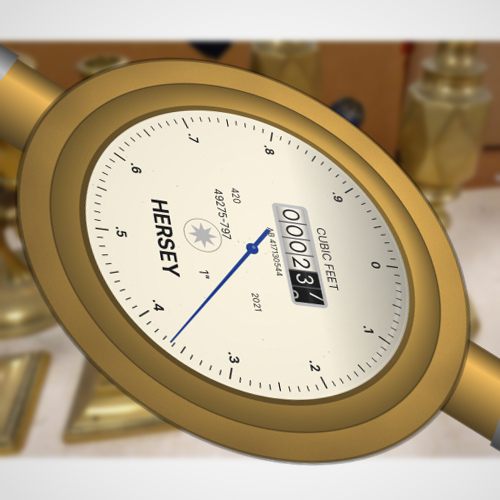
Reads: 237.36ft³
